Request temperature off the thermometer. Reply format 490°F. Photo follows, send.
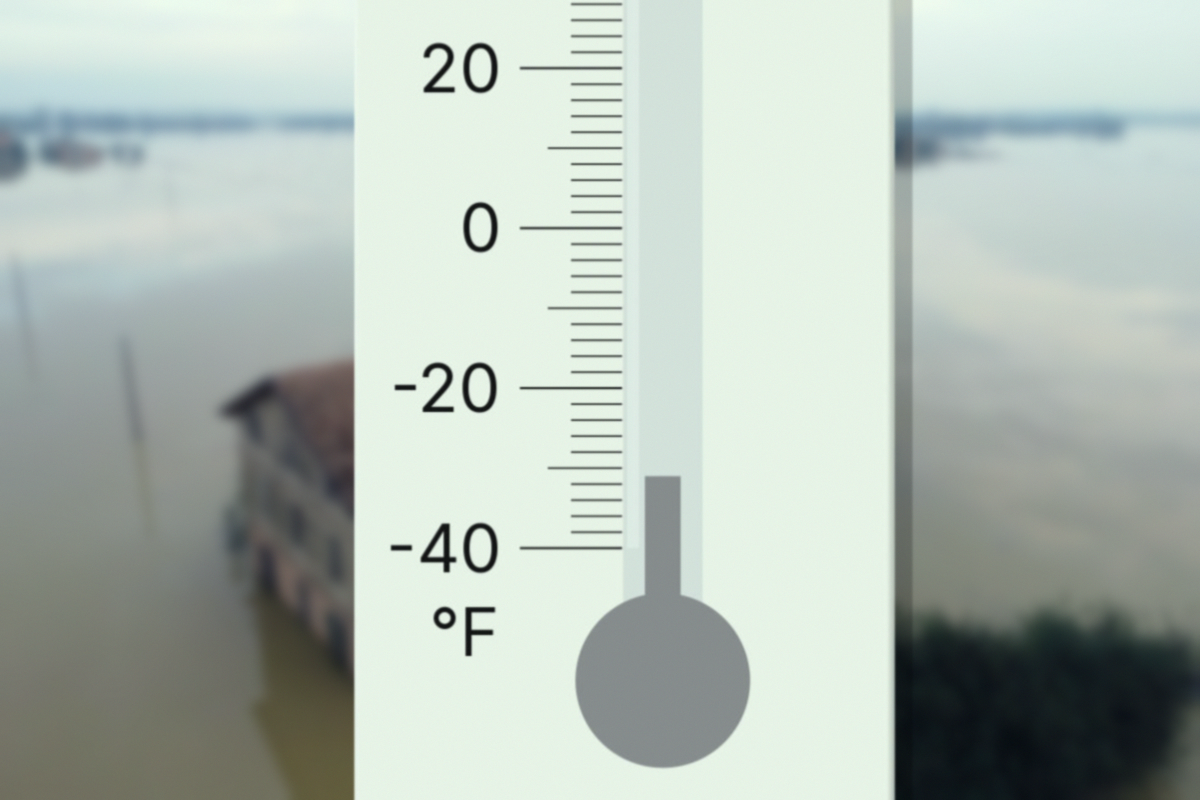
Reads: -31°F
